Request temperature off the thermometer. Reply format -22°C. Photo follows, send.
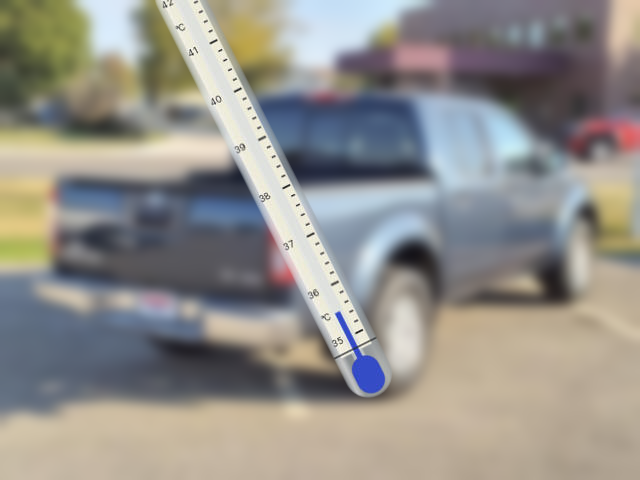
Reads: 35.5°C
